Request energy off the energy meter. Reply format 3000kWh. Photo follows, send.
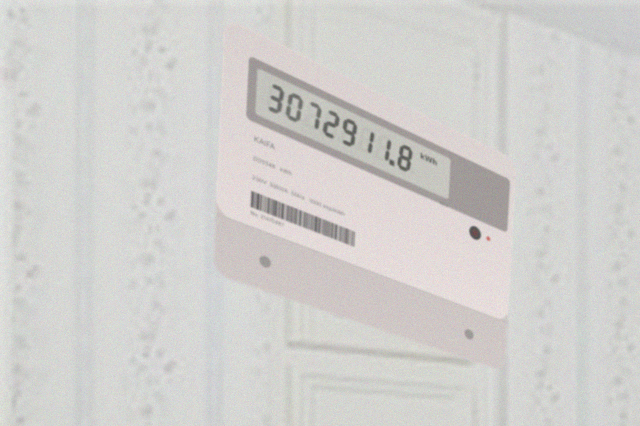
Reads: 3072911.8kWh
